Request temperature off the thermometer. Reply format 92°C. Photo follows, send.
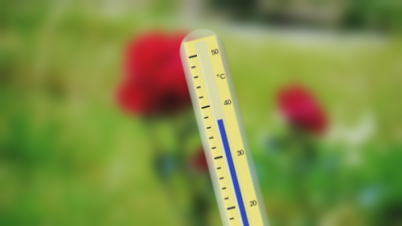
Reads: 37°C
